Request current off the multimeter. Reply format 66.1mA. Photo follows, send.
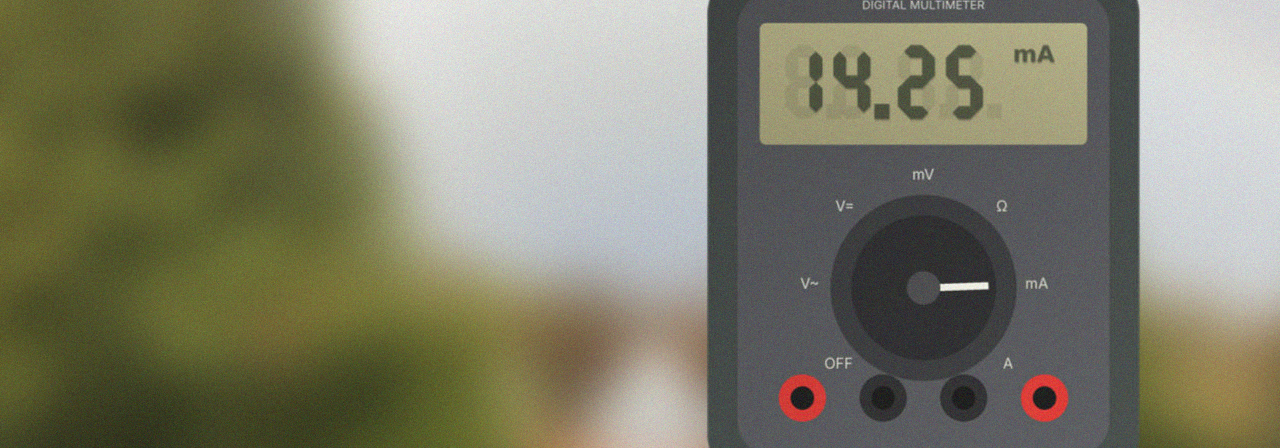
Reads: 14.25mA
